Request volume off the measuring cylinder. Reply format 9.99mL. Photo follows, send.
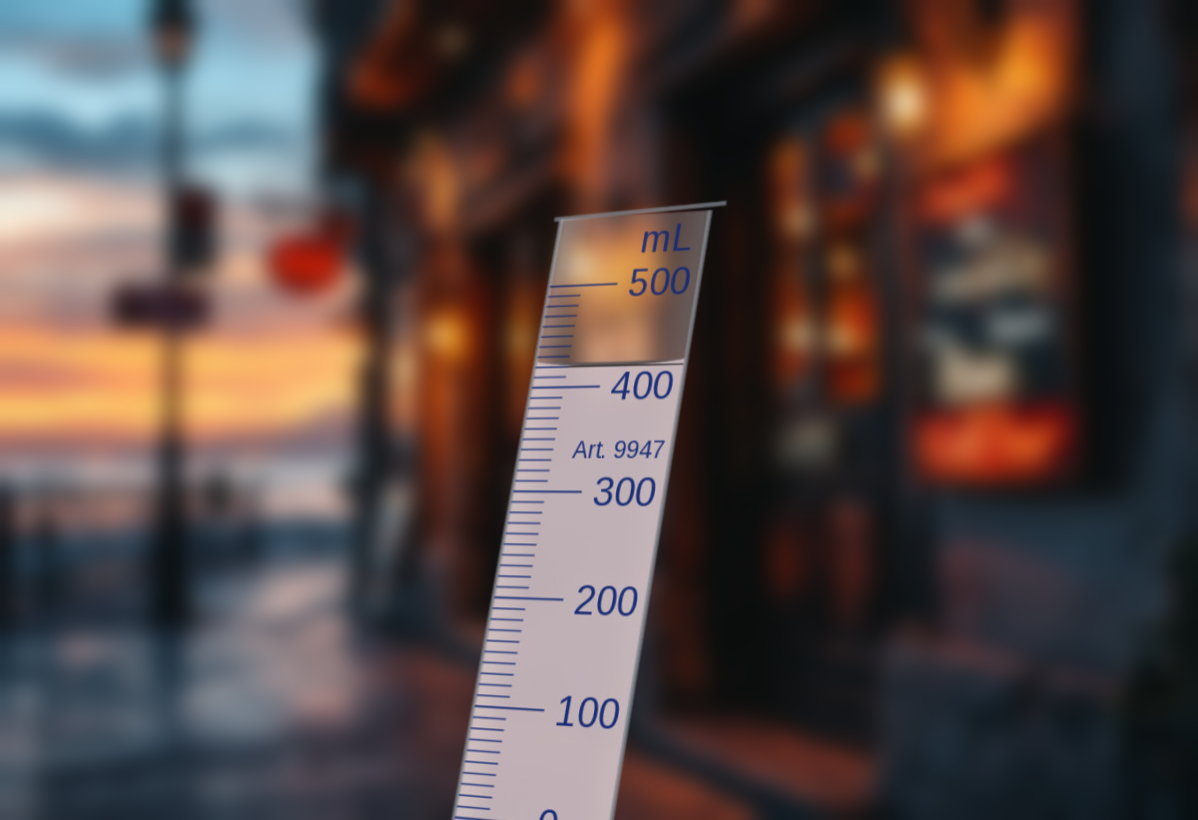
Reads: 420mL
